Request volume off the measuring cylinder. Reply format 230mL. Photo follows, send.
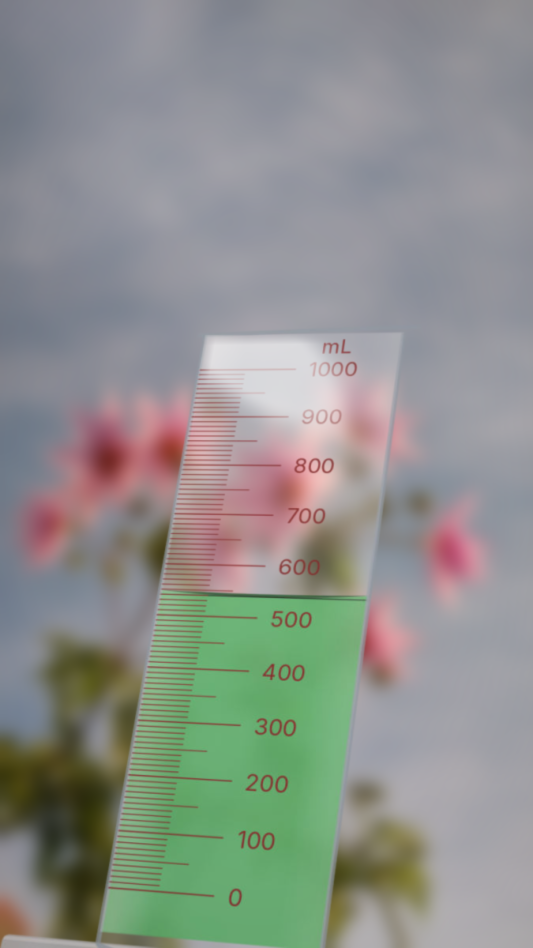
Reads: 540mL
